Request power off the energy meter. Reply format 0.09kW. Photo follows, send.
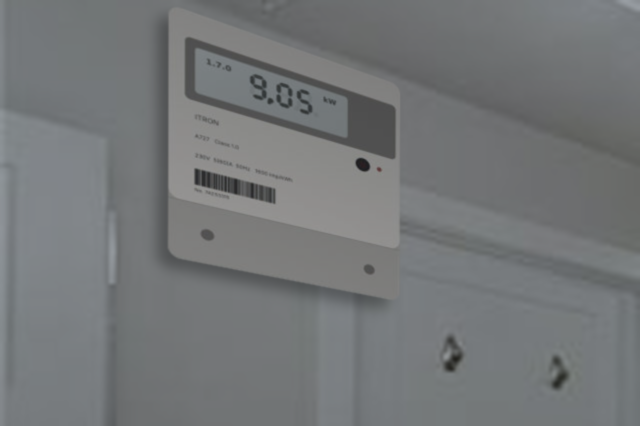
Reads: 9.05kW
